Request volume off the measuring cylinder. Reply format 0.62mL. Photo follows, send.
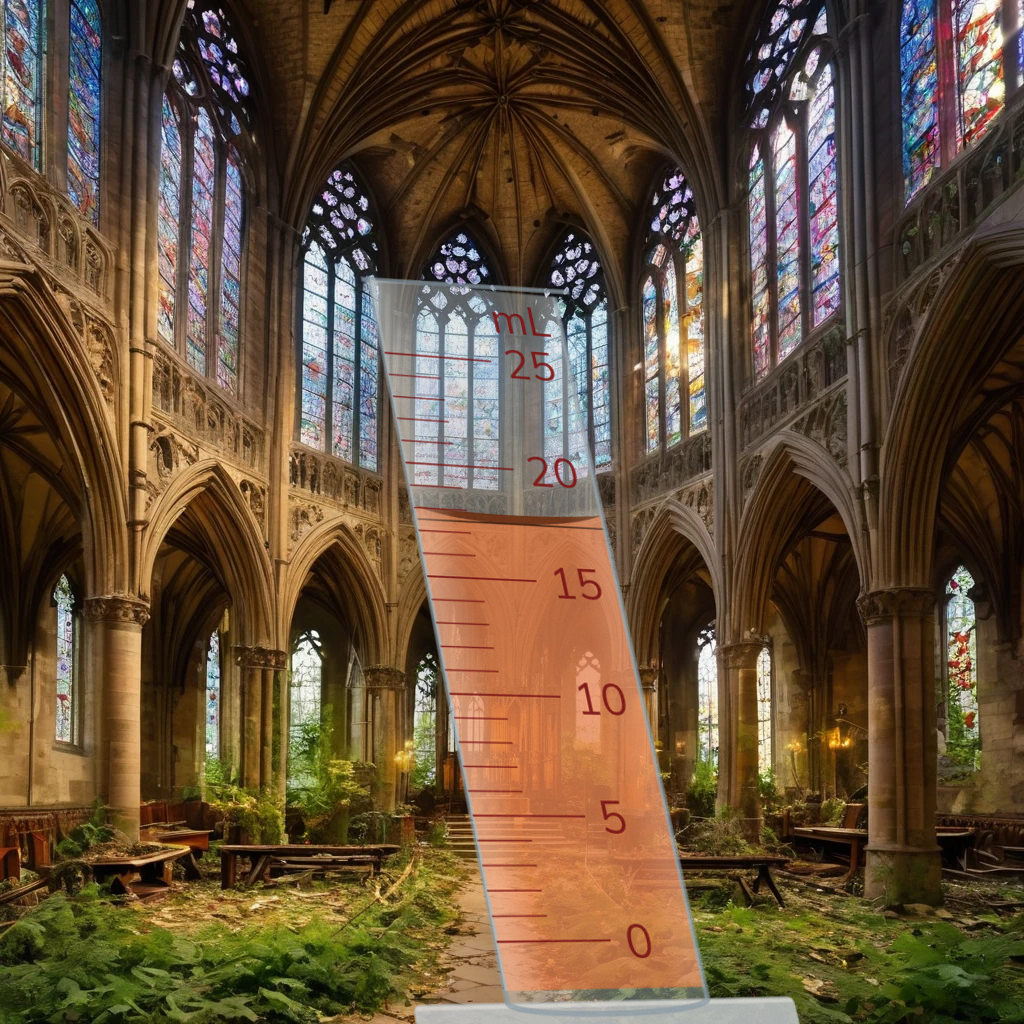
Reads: 17.5mL
